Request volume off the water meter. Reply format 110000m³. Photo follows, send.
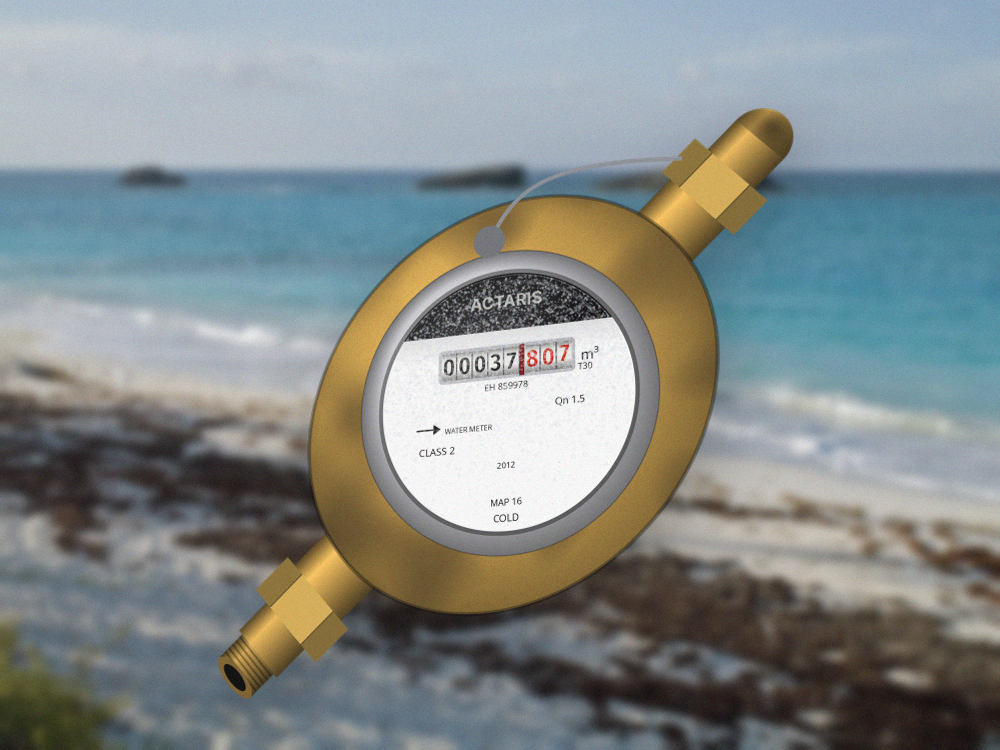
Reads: 37.807m³
